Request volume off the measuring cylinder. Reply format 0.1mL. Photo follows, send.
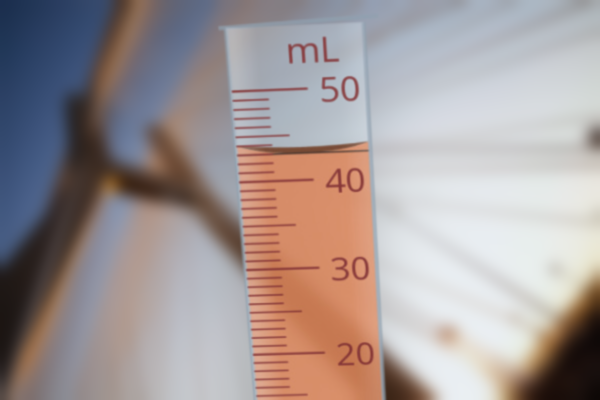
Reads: 43mL
